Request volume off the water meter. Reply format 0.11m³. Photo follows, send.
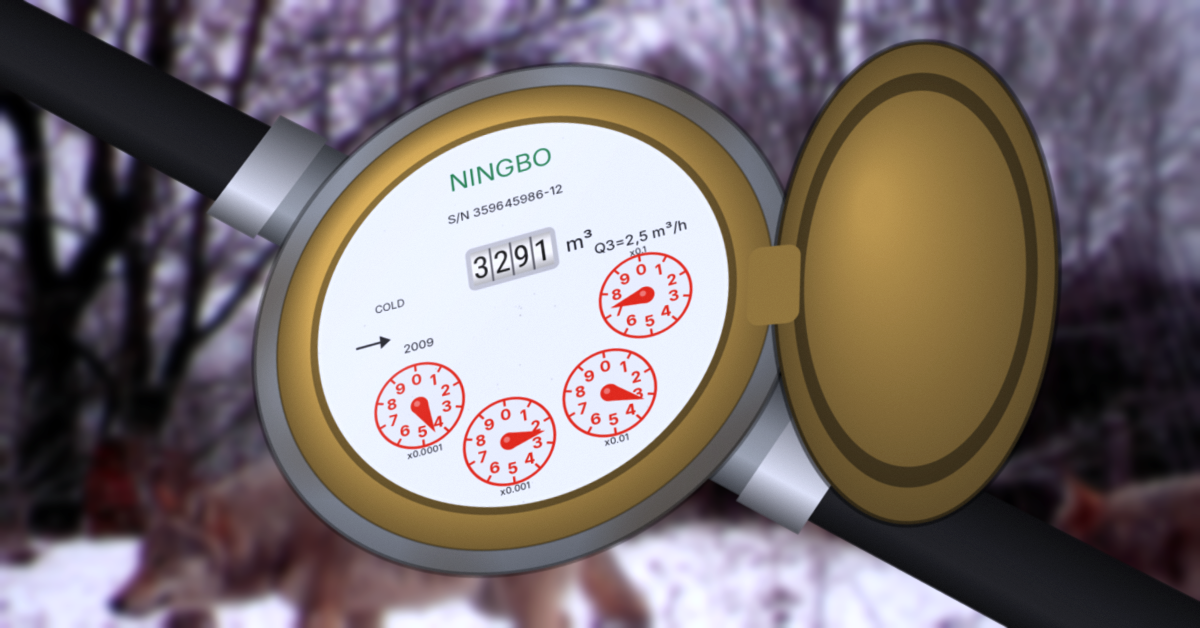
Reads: 3291.7324m³
